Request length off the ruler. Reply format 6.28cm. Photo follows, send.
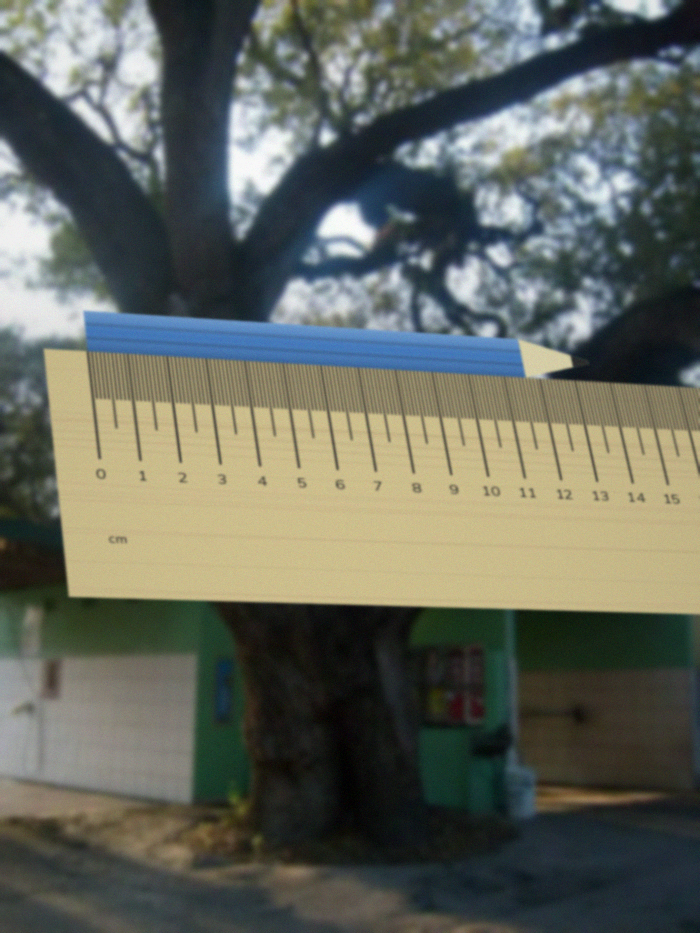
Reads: 13.5cm
